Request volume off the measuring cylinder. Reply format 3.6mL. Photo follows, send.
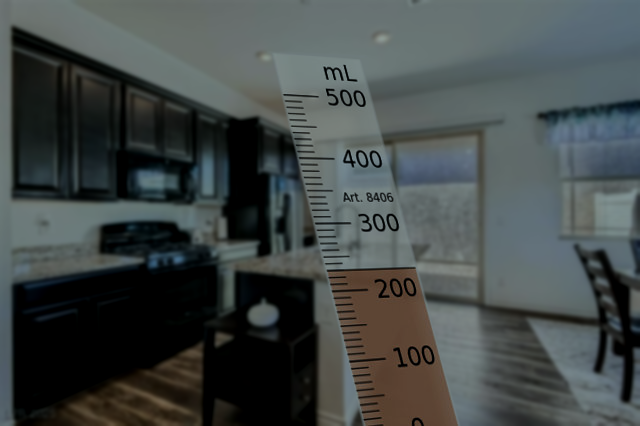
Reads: 230mL
